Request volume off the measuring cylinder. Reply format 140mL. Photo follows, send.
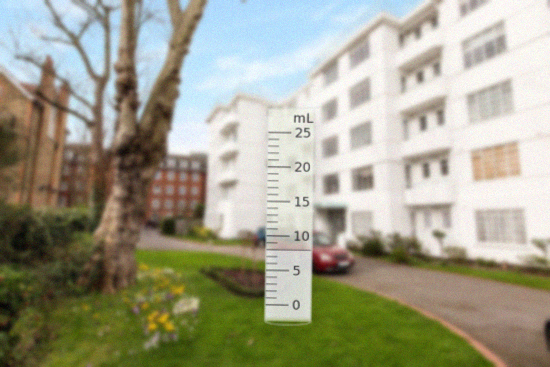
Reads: 8mL
